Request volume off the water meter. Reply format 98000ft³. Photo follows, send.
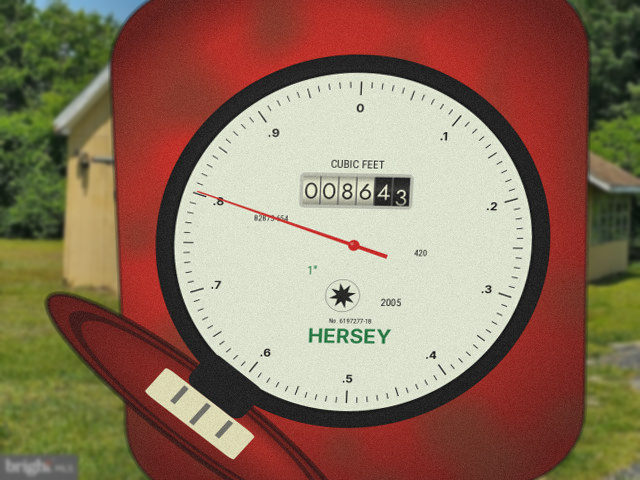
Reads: 8642.80ft³
